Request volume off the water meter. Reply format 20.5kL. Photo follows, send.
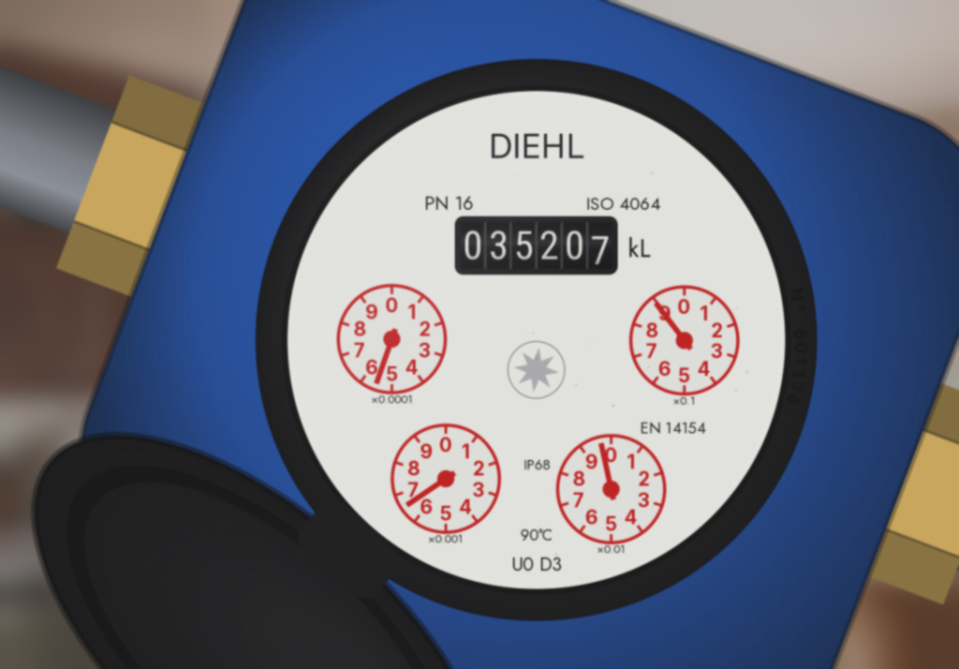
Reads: 35206.8965kL
